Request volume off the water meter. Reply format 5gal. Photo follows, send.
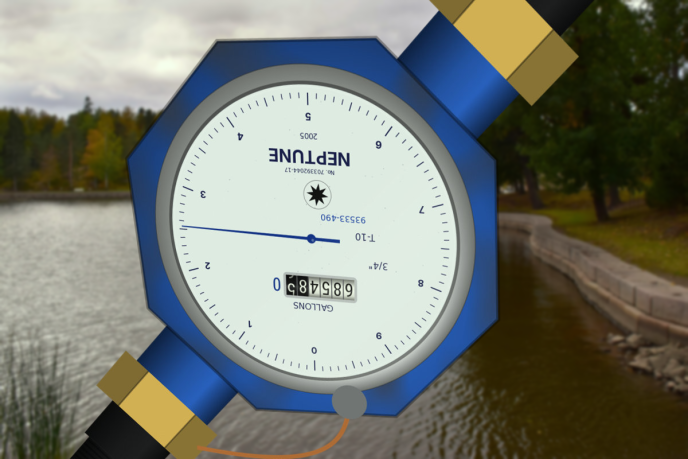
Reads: 6854852.5gal
